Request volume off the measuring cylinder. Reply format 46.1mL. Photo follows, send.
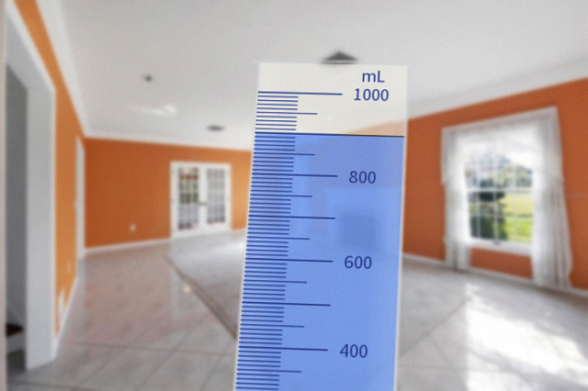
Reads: 900mL
